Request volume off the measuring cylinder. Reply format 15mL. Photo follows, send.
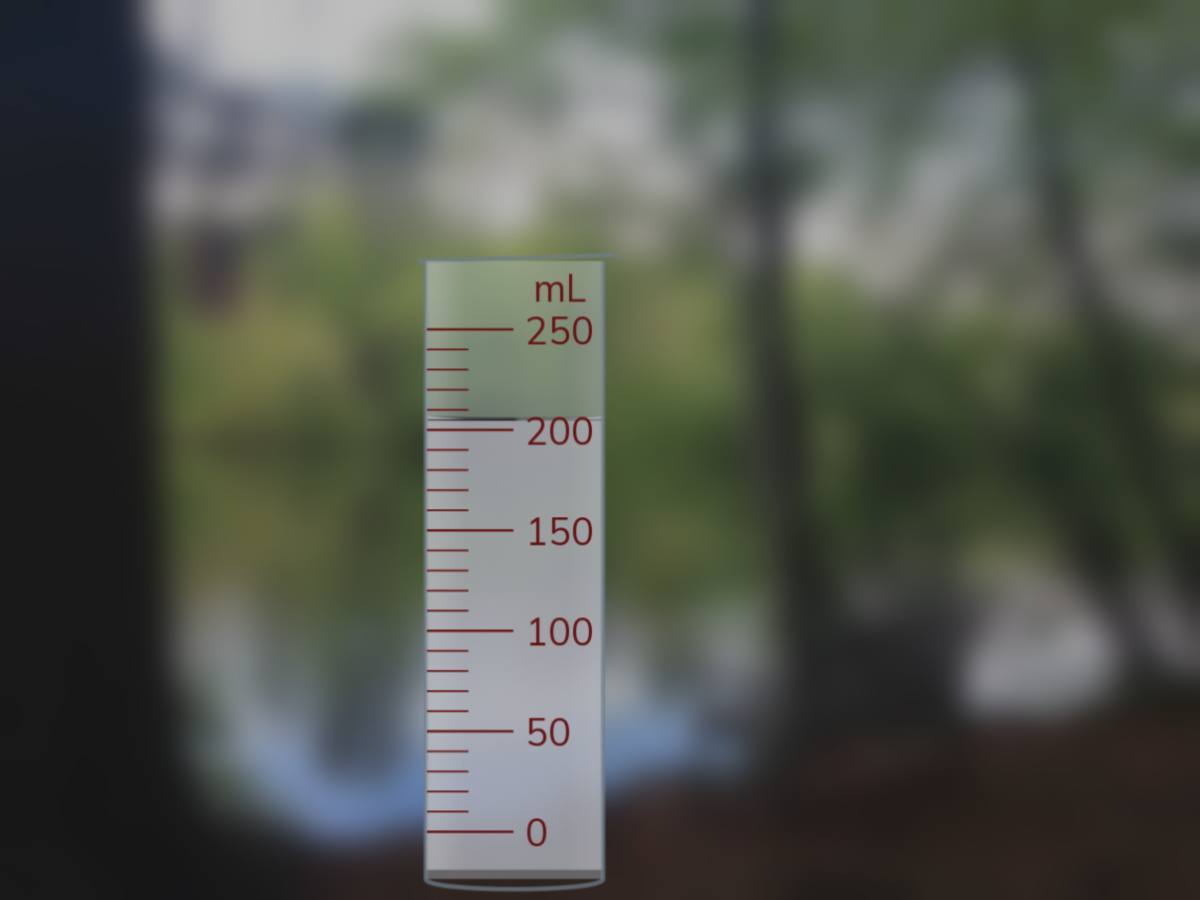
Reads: 205mL
